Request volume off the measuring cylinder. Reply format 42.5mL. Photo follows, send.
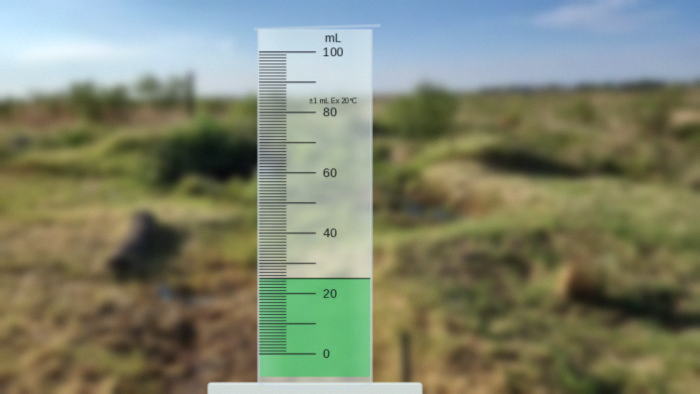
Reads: 25mL
